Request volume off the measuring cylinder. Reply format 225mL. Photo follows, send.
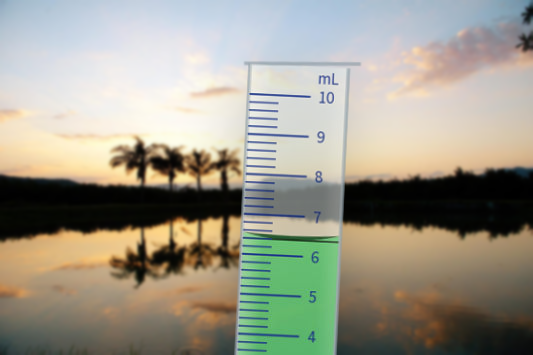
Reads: 6.4mL
